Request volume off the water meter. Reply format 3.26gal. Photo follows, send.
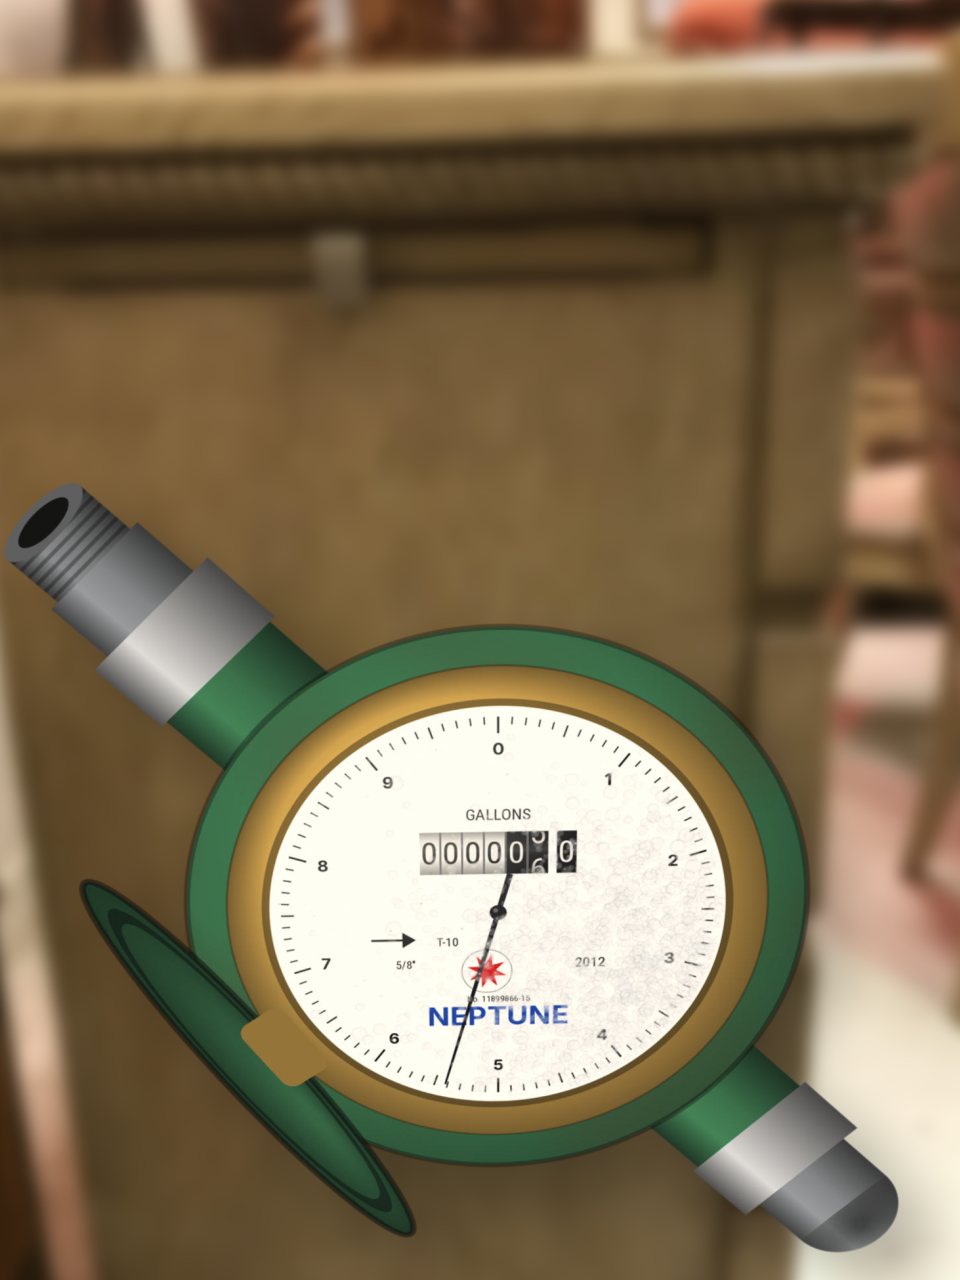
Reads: 55.4gal
